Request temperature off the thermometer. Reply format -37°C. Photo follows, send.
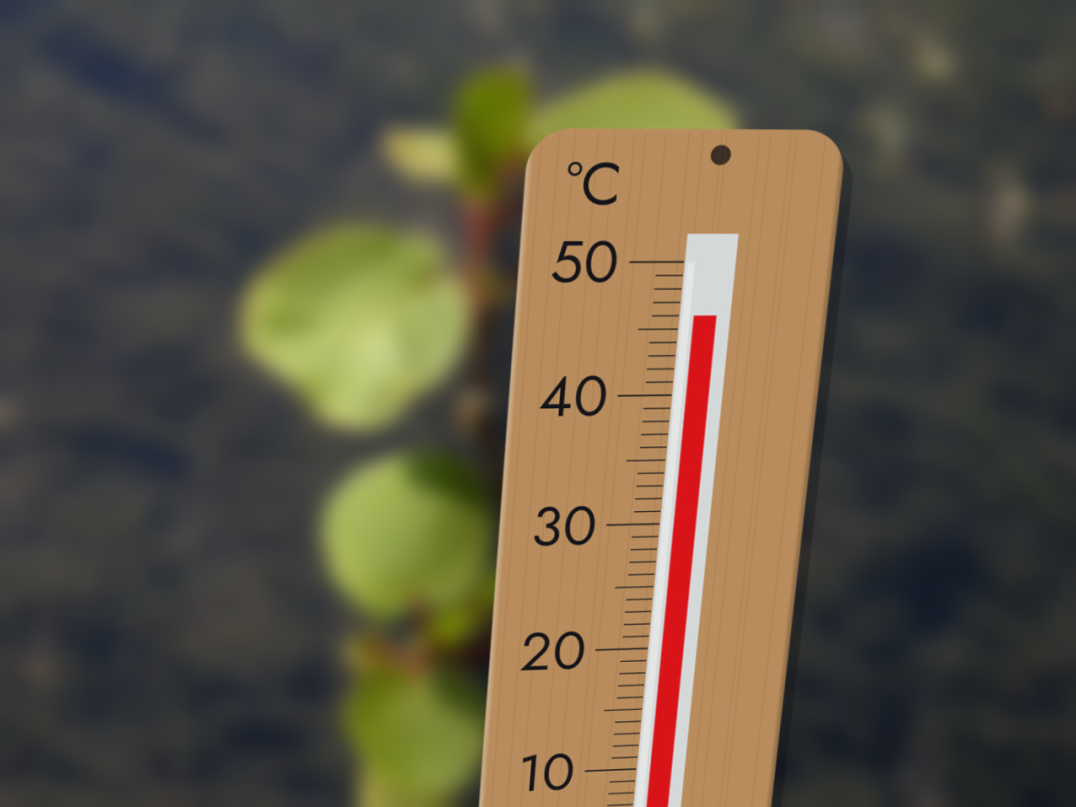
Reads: 46°C
